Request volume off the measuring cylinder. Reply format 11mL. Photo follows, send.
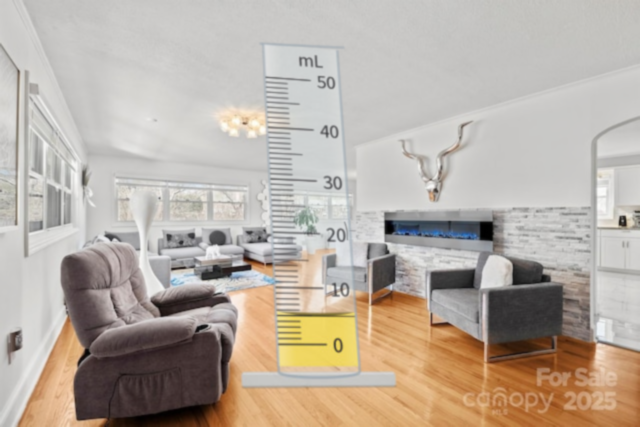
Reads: 5mL
